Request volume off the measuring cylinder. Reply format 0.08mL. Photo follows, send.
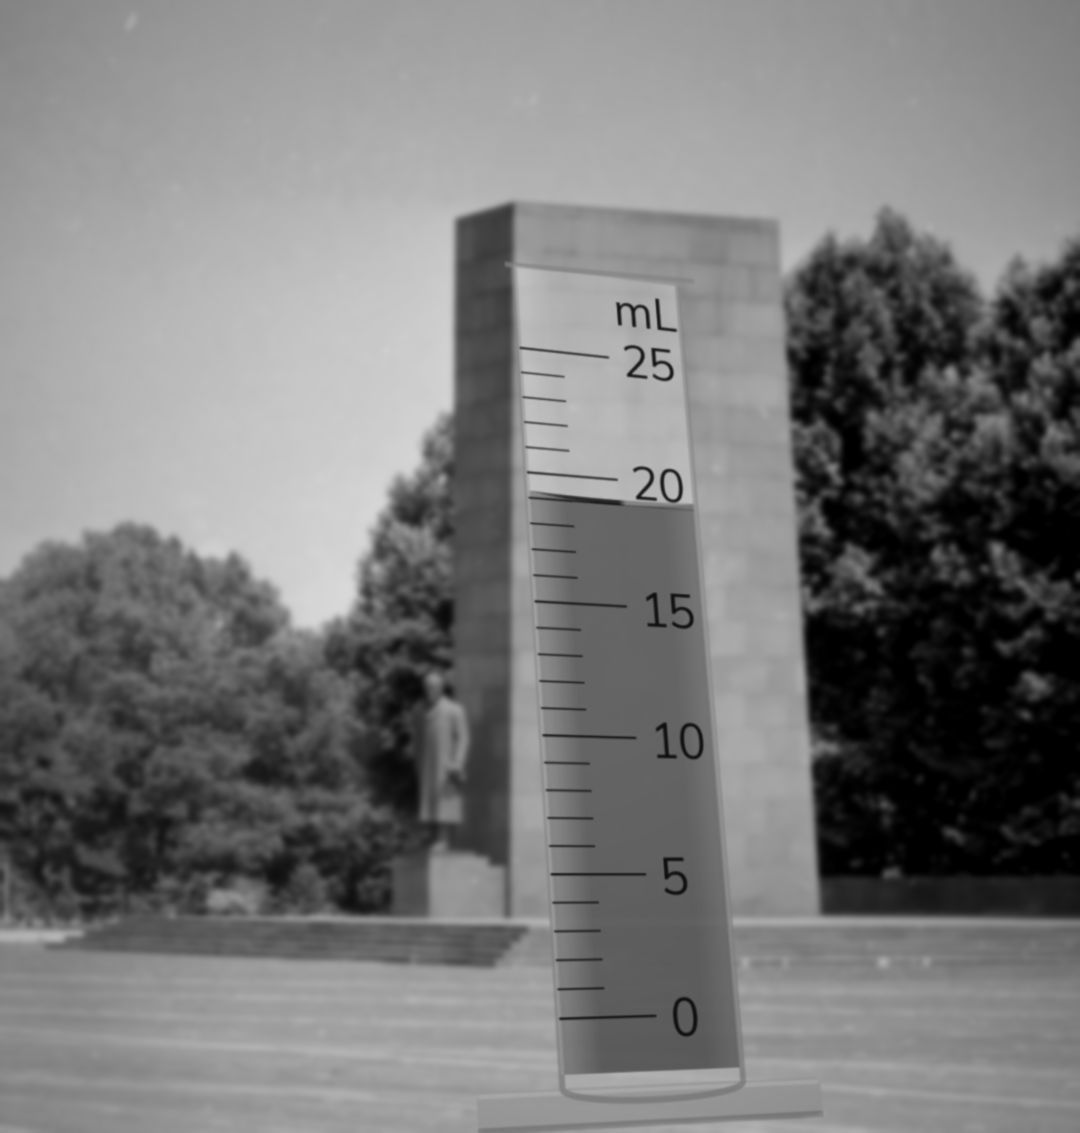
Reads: 19mL
